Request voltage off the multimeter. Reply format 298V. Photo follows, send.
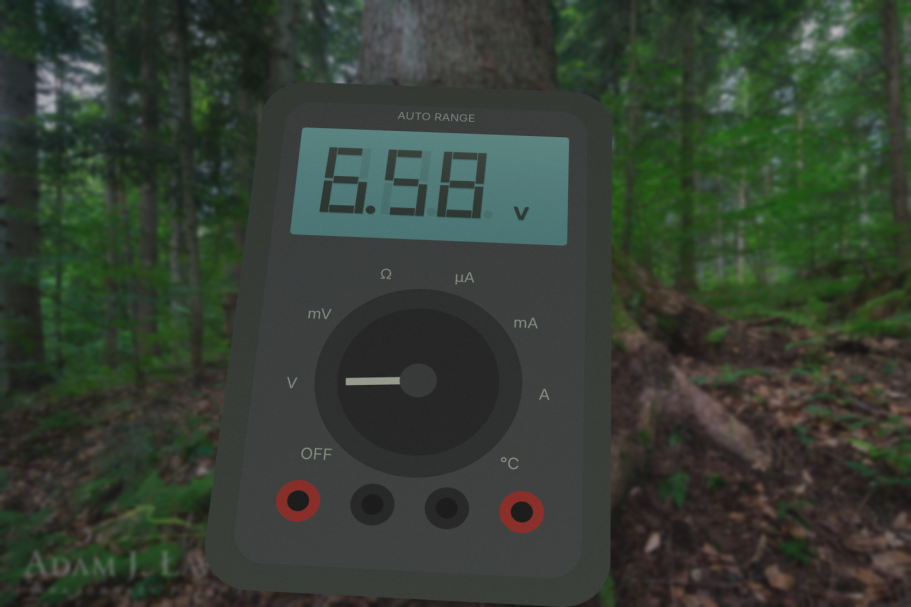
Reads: 6.58V
